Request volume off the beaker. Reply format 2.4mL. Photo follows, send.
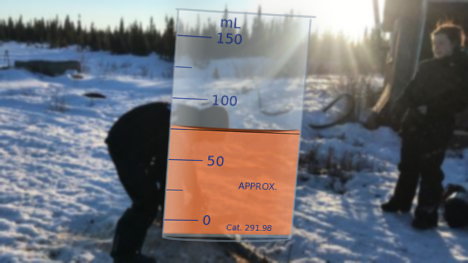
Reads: 75mL
